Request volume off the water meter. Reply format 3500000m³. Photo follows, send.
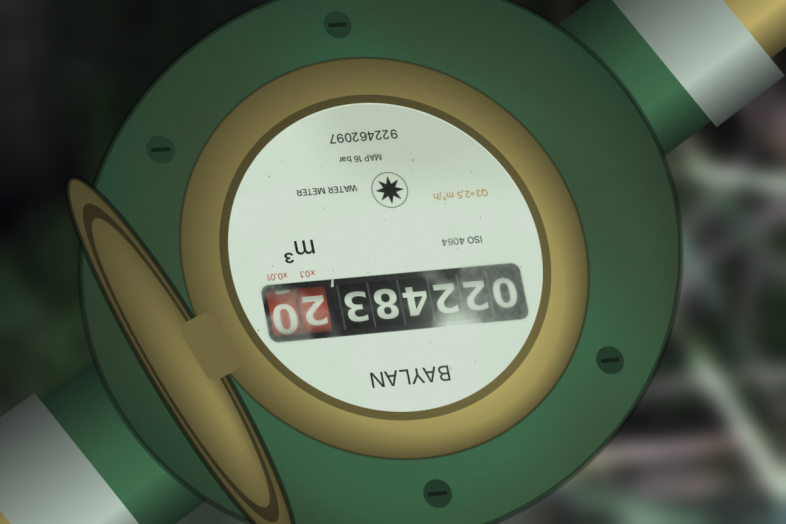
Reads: 22483.20m³
